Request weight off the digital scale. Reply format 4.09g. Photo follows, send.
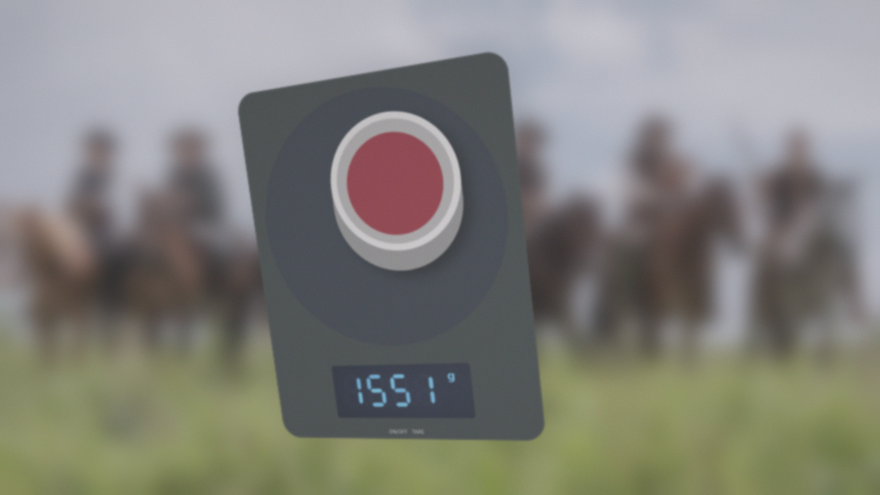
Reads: 1551g
